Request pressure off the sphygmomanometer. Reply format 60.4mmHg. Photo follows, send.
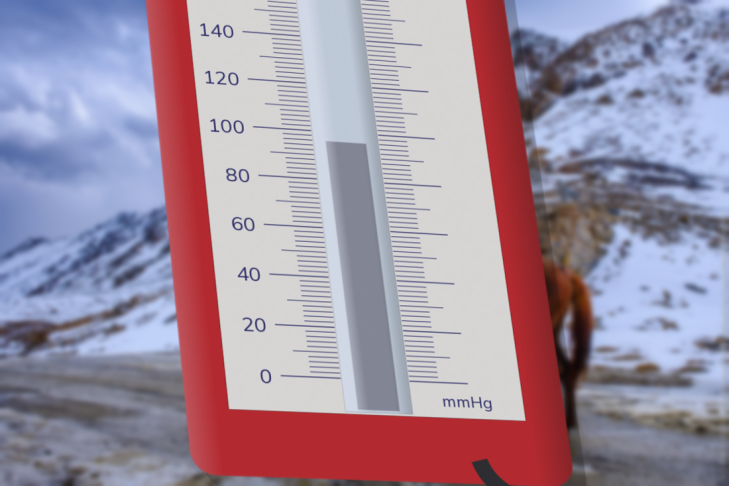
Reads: 96mmHg
